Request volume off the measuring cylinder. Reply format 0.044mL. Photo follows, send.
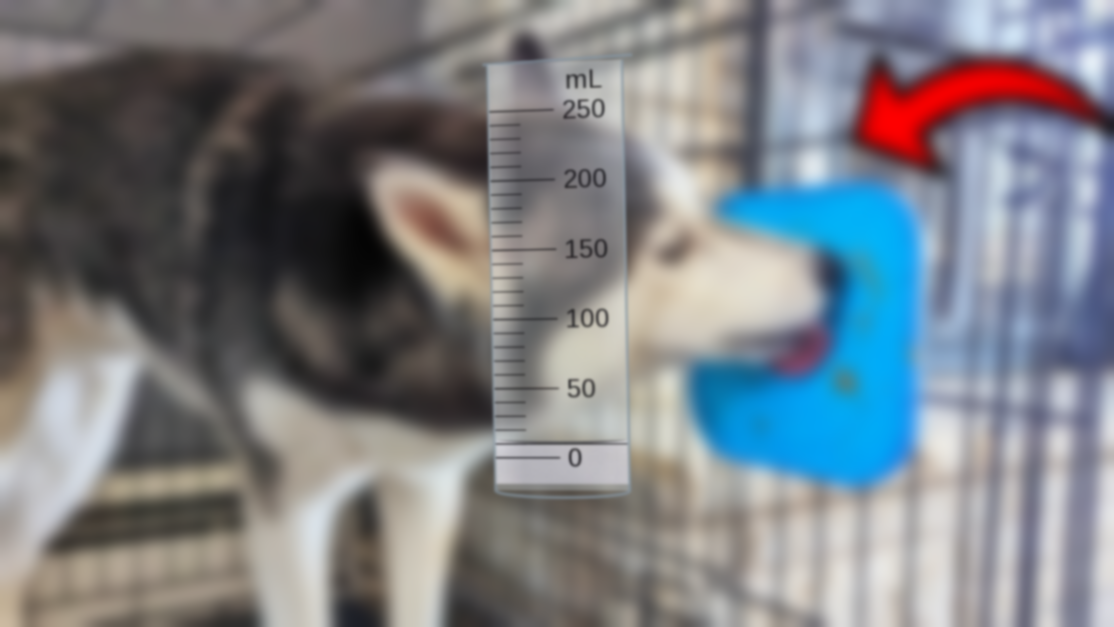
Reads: 10mL
